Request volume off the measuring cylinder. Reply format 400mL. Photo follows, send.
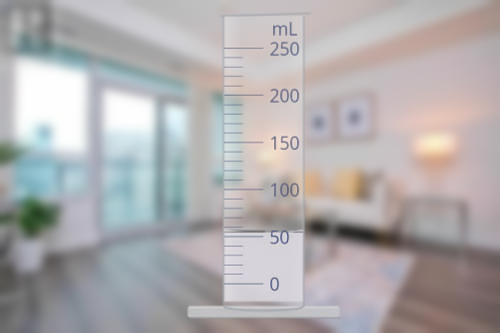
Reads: 55mL
